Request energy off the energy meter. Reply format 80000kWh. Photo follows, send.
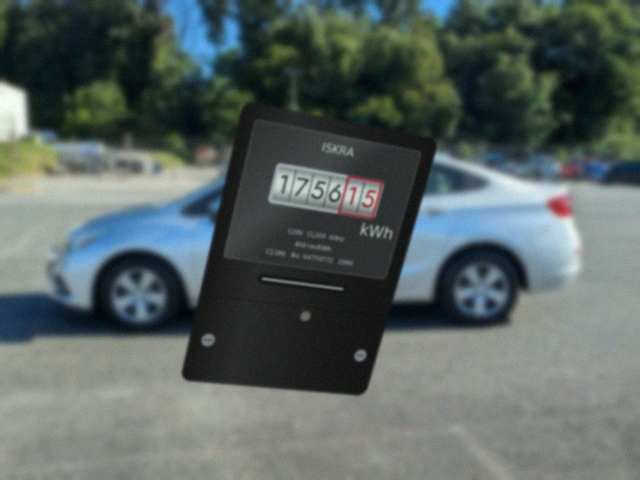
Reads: 1756.15kWh
